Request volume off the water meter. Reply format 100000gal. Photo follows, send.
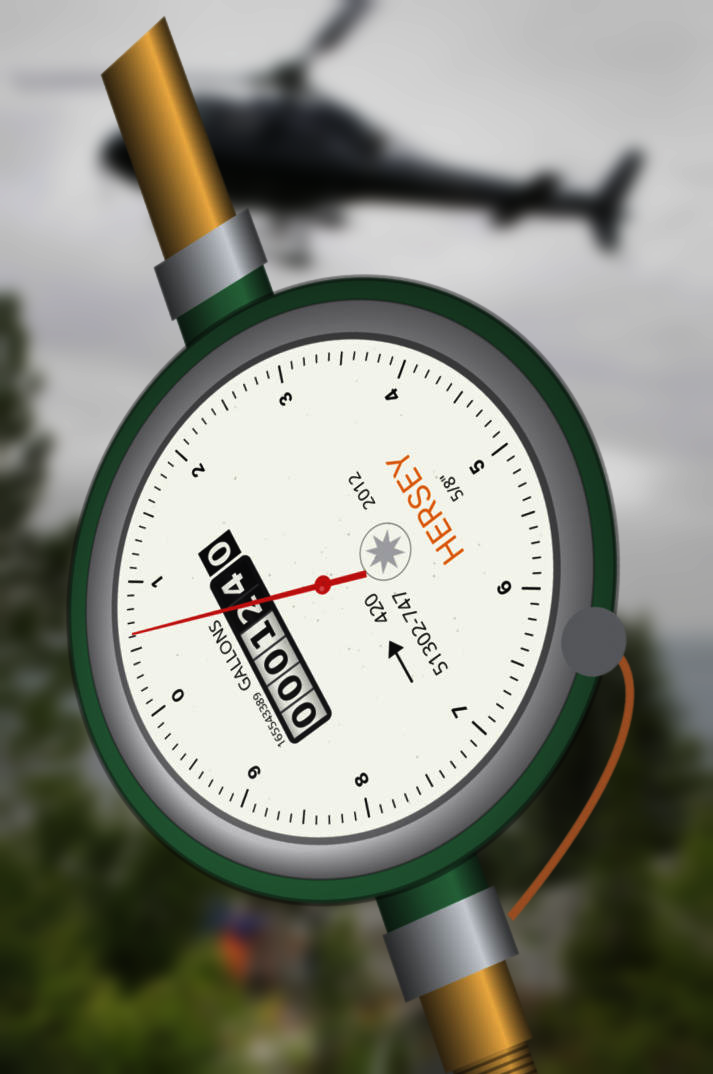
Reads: 1240.6gal
